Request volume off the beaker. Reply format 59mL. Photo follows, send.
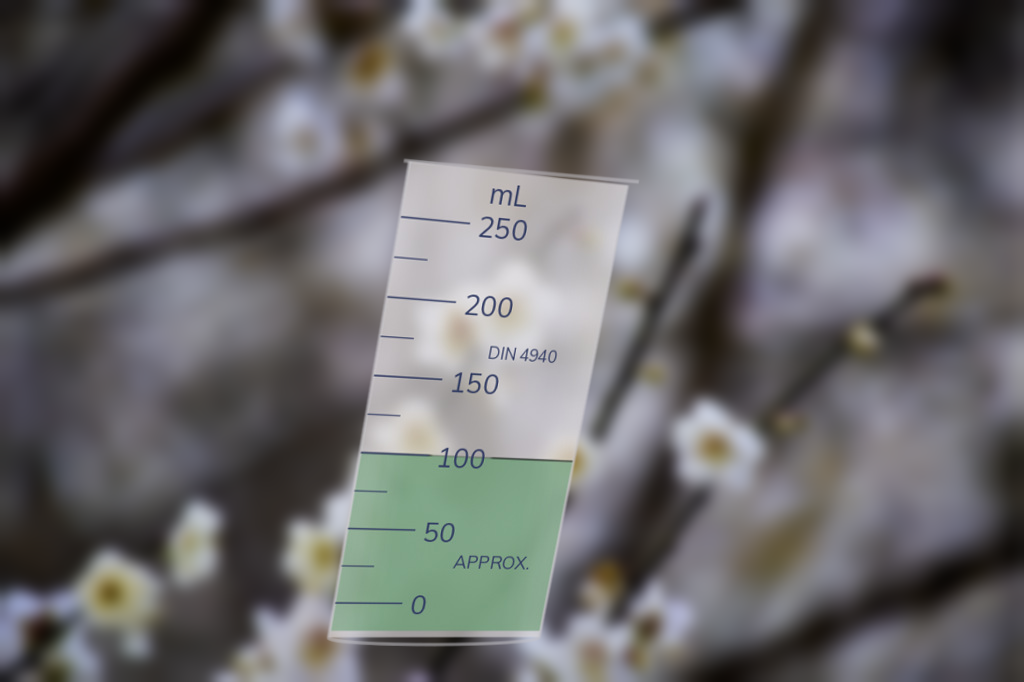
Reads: 100mL
